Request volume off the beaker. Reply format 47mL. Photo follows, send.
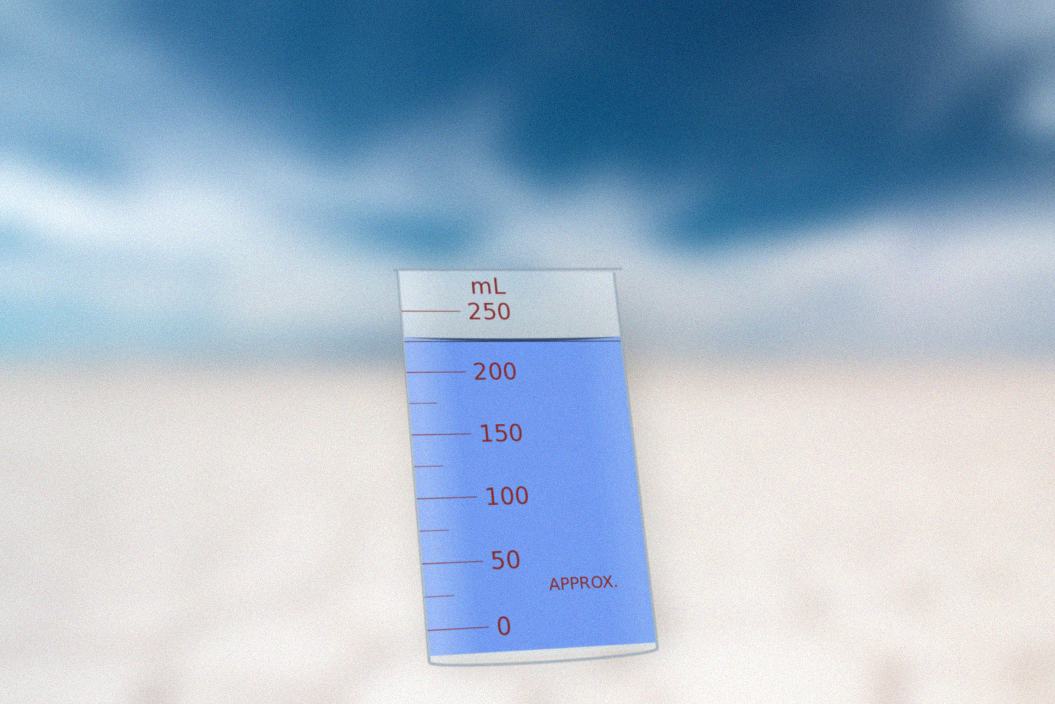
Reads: 225mL
